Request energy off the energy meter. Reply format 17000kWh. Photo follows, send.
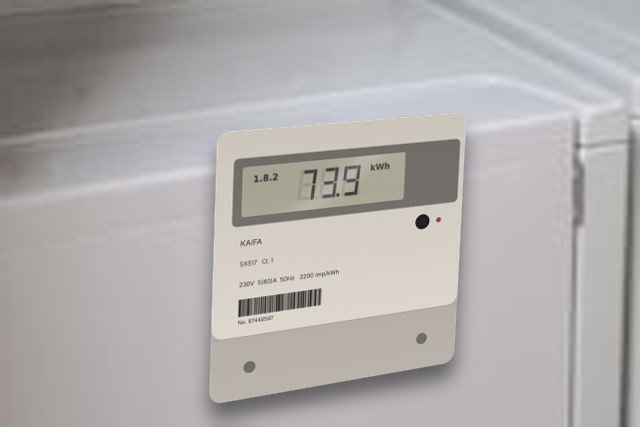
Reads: 73.9kWh
